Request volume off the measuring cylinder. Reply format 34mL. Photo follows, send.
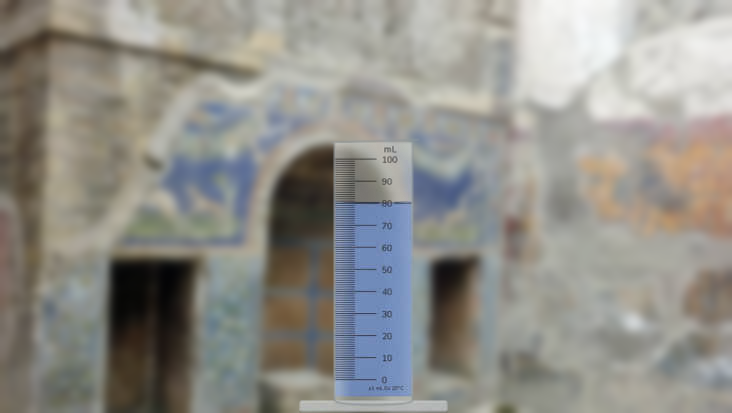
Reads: 80mL
